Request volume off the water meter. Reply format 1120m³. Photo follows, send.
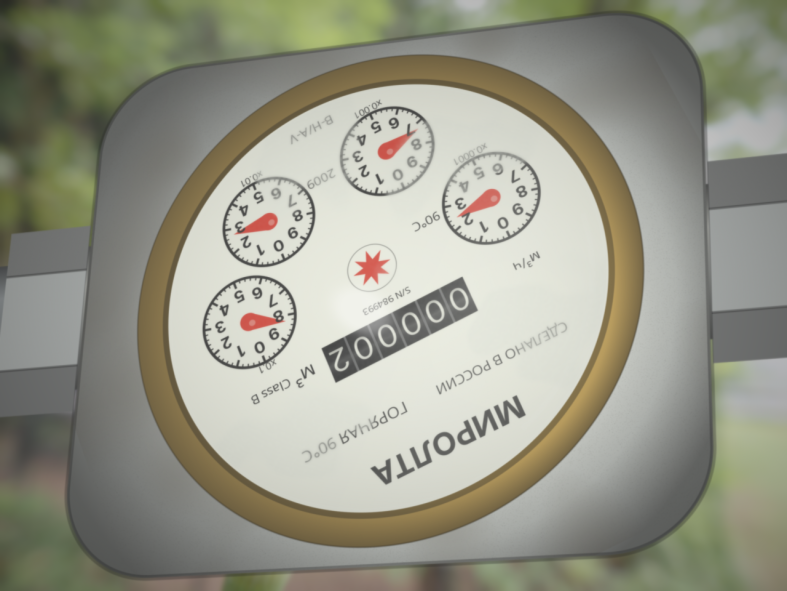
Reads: 2.8272m³
